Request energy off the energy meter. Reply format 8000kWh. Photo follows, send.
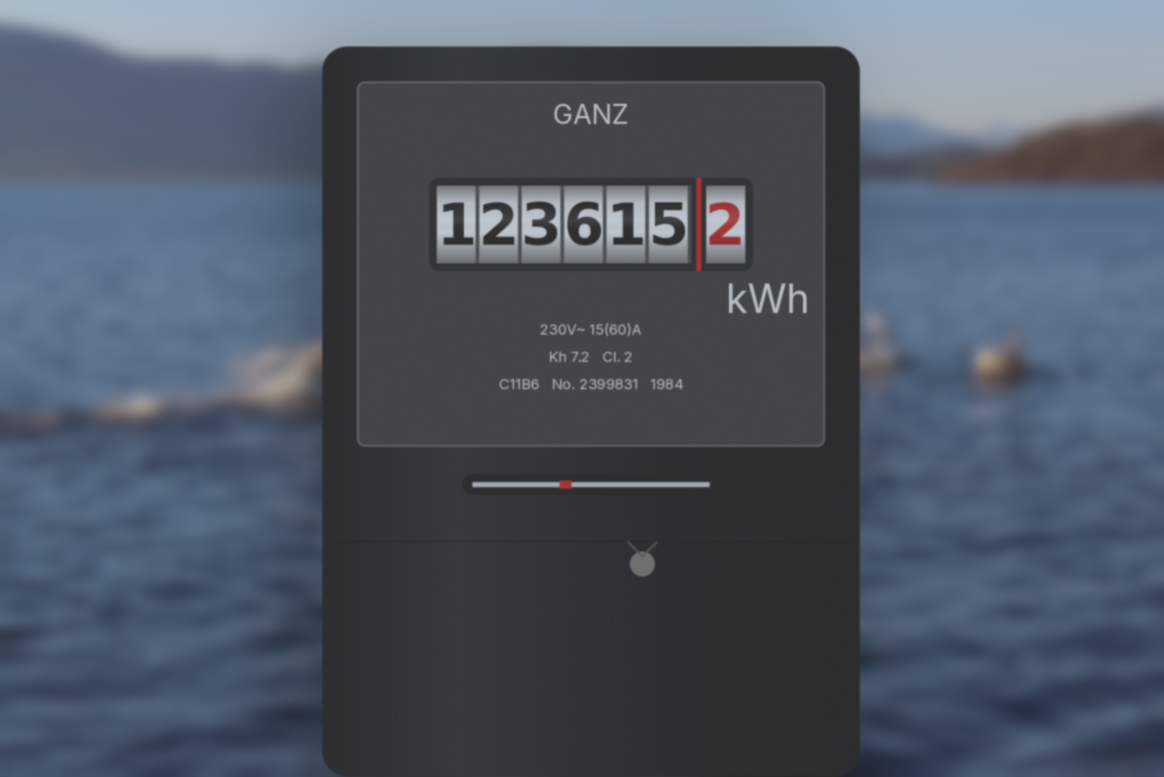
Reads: 123615.2kWh
